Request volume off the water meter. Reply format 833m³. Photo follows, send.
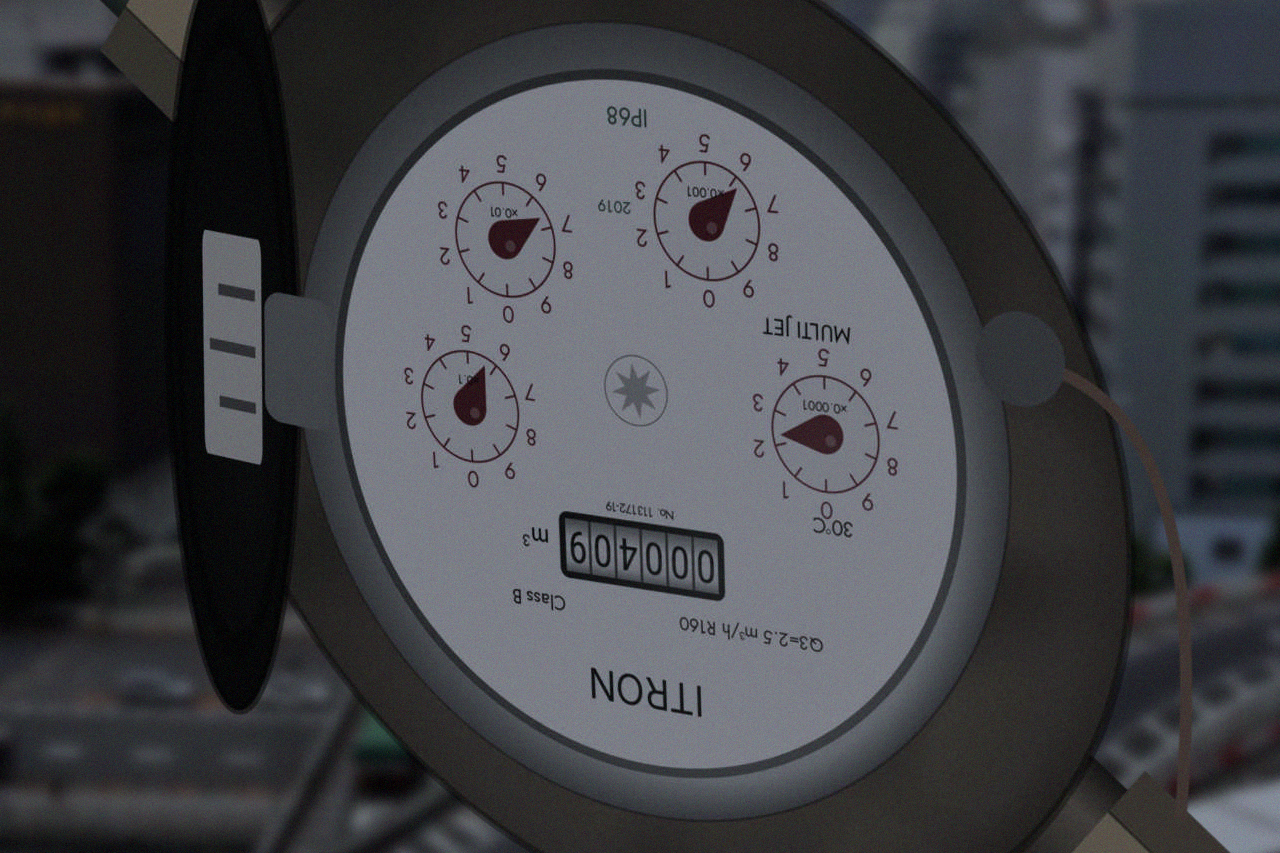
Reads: 409.5662m³
